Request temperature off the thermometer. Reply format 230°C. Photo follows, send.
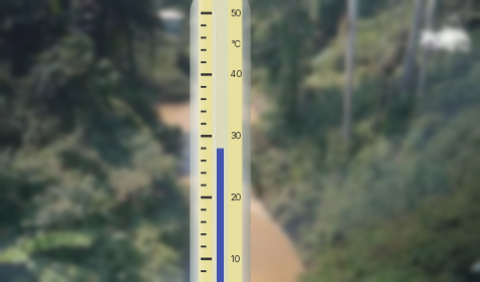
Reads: 28°C
